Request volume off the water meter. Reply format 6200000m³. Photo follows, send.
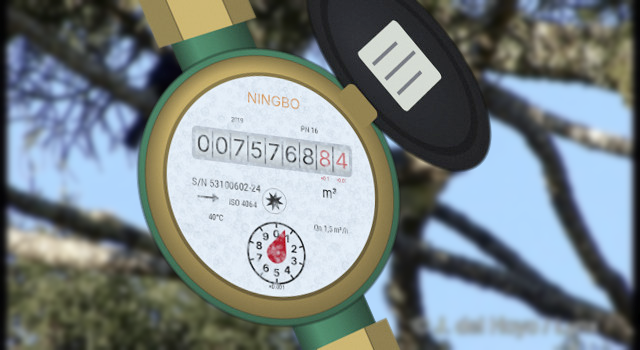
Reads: 75768.840m³
